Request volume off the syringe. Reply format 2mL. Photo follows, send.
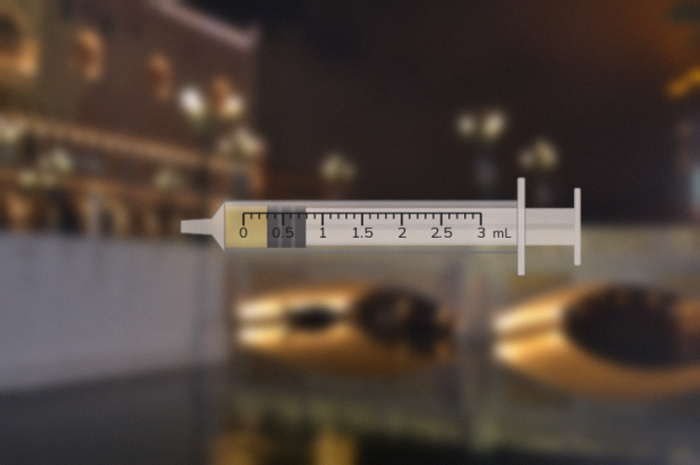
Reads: 0.3mL
